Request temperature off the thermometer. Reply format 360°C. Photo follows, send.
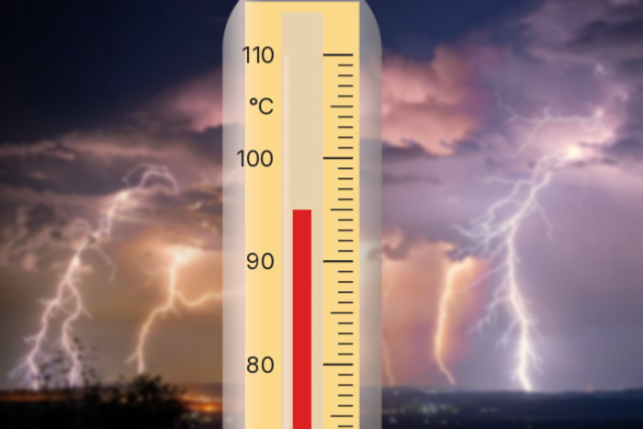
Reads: 95°C
